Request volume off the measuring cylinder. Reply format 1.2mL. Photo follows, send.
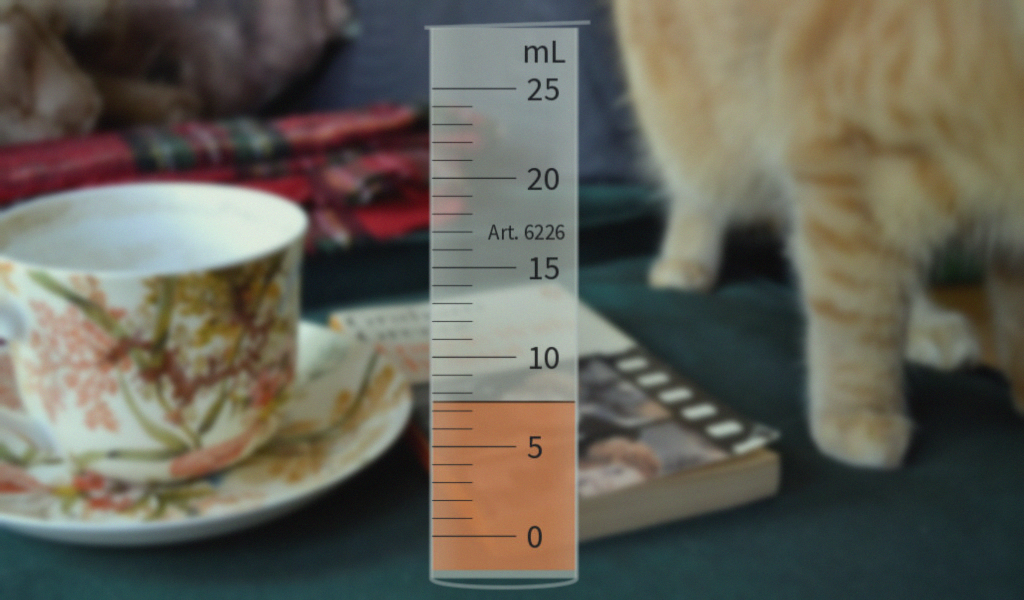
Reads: 7.5mL
